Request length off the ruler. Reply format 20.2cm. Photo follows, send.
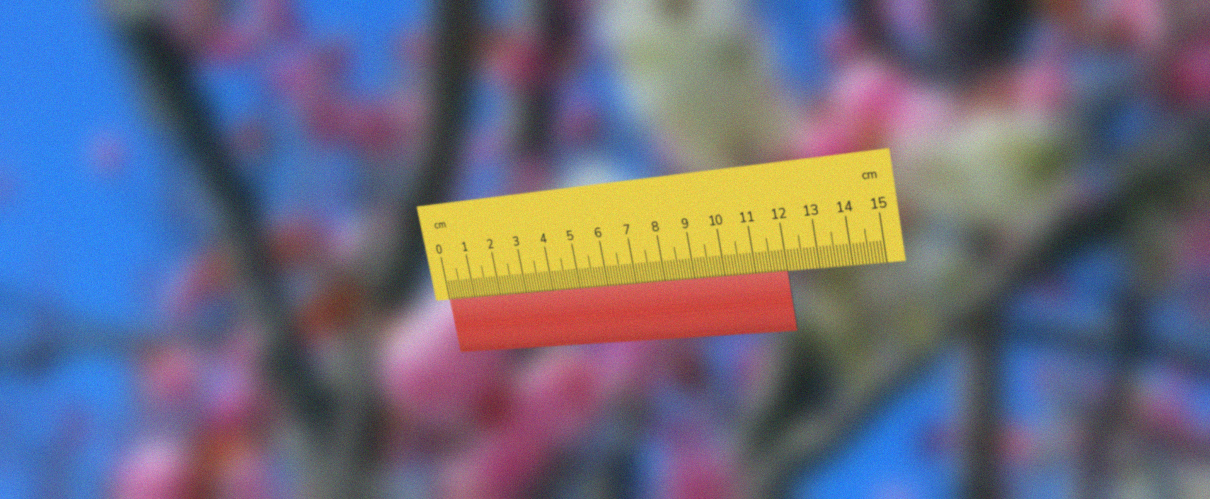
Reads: 12cm
